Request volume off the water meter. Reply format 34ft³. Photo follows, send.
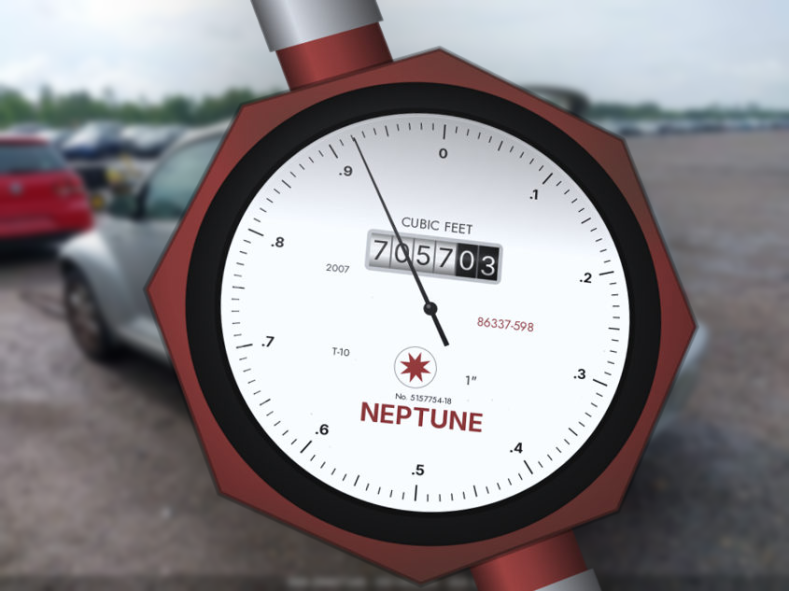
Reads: 705702.92ft³
